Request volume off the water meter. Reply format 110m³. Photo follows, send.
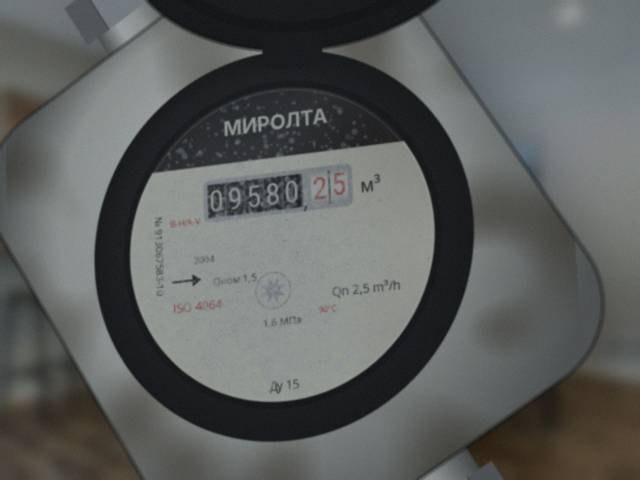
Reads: 9580.25m³
